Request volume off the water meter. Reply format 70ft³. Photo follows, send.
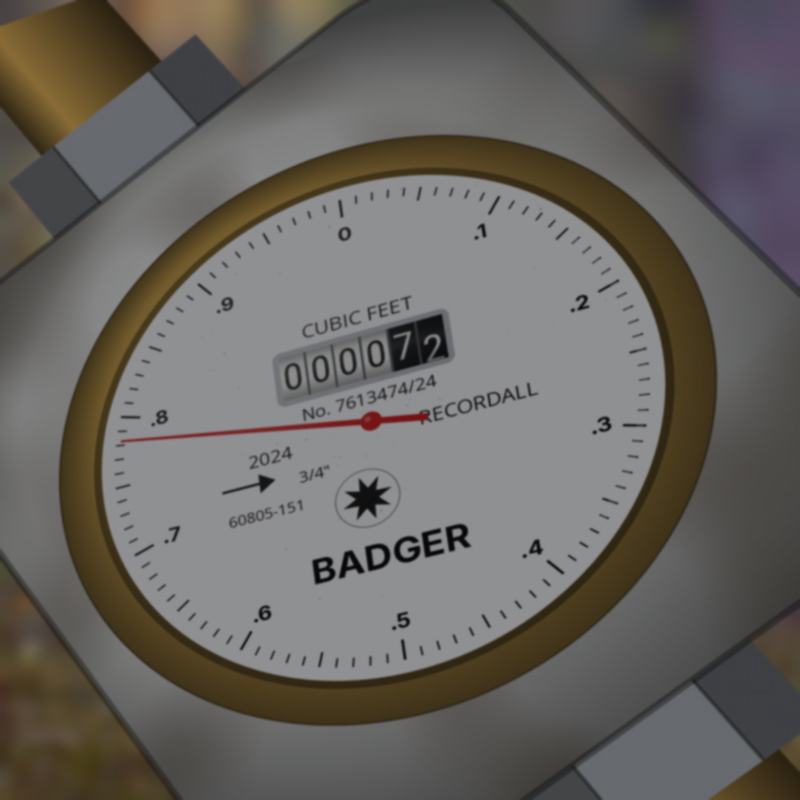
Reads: 71.78ft³
